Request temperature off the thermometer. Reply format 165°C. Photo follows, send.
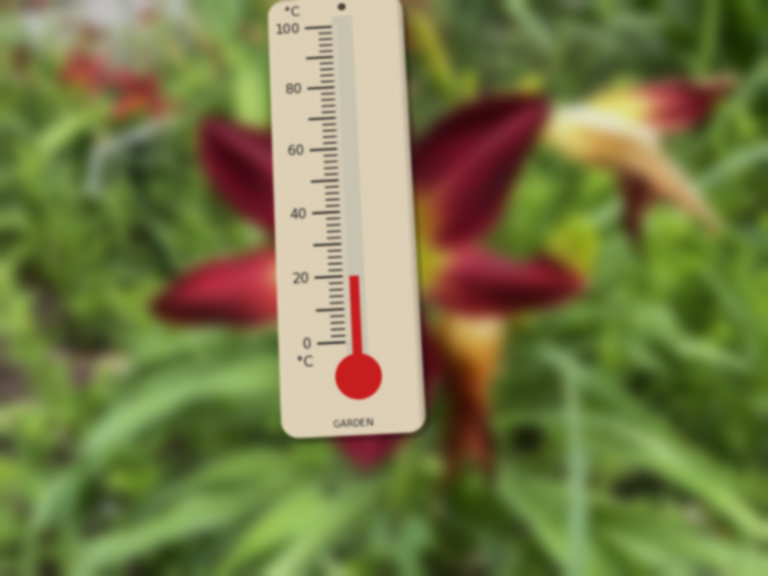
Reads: 20°C
